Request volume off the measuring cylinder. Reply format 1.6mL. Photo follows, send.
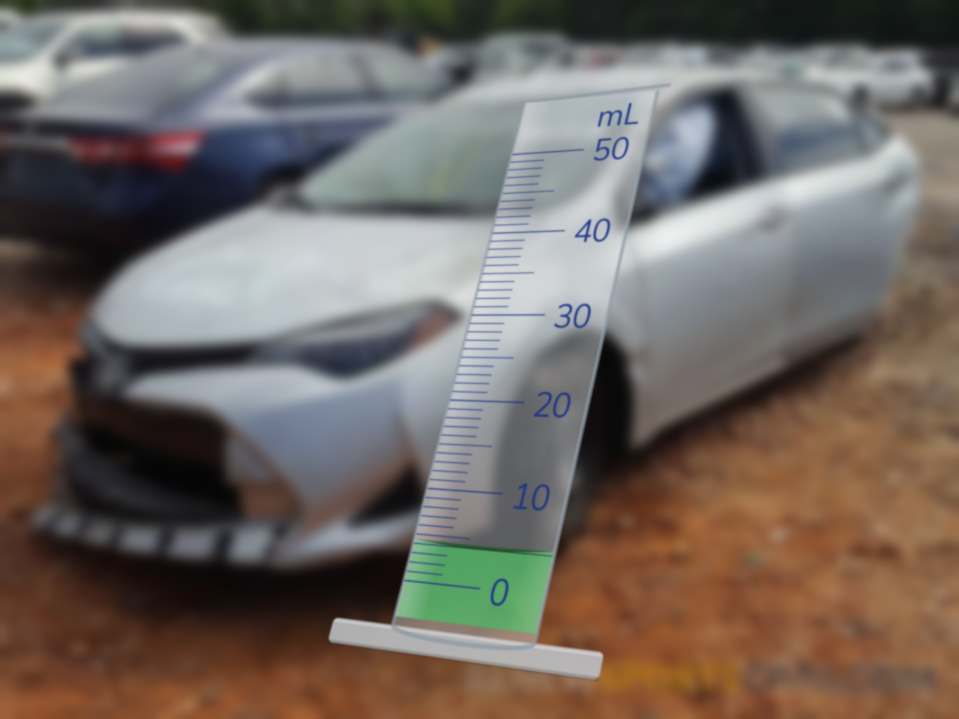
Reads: 4mL
